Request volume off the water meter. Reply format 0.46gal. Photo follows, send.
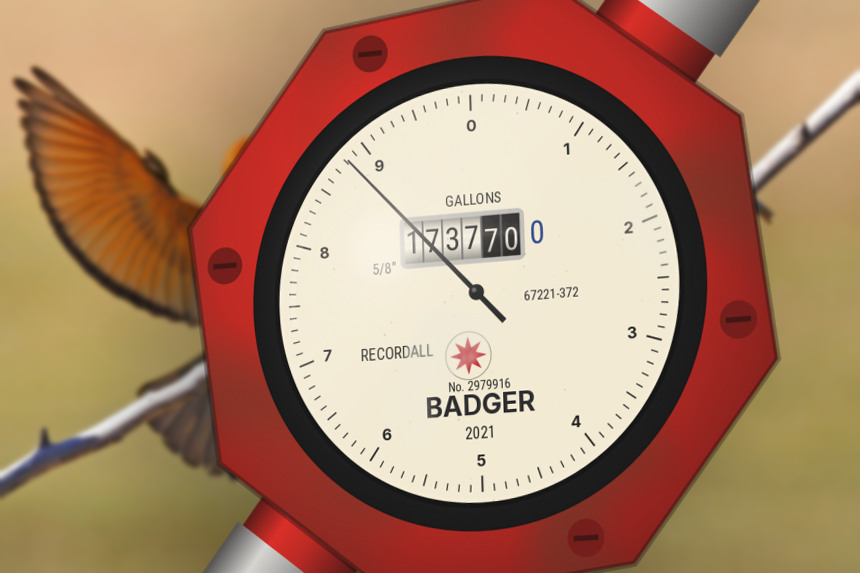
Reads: 1737698.8gal
